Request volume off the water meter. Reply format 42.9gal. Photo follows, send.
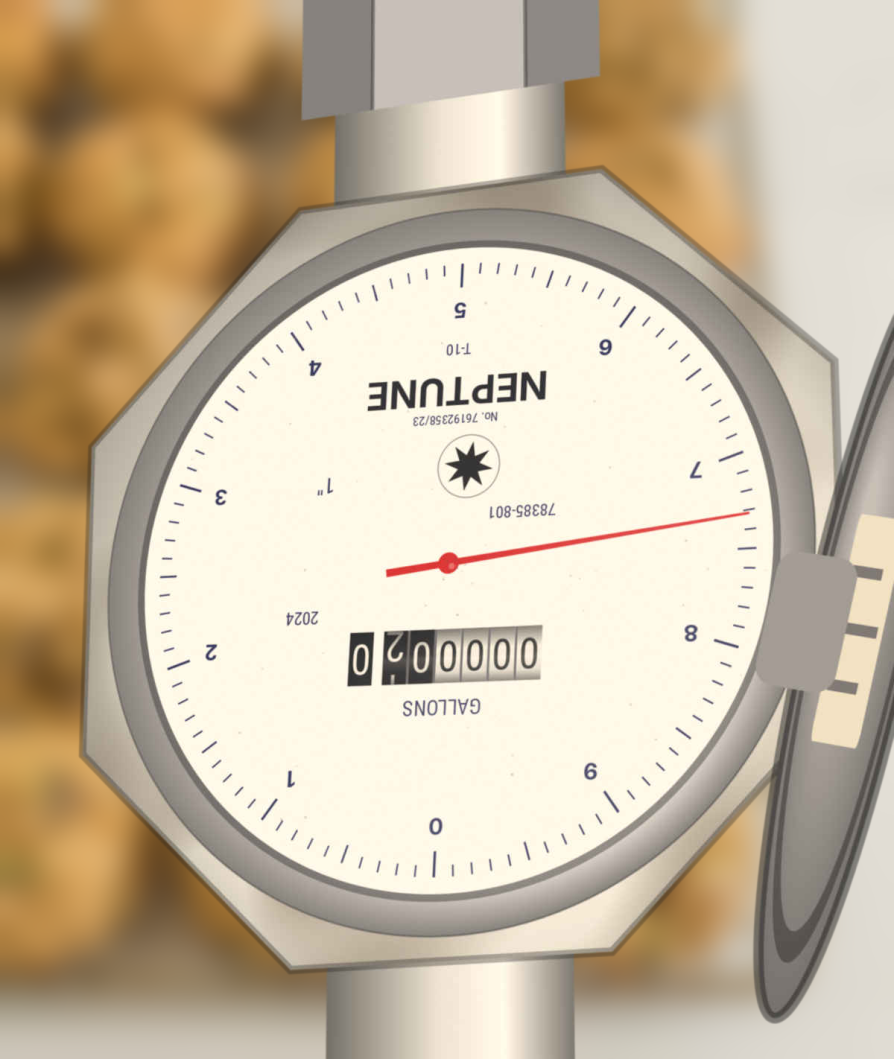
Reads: 17.3gal
